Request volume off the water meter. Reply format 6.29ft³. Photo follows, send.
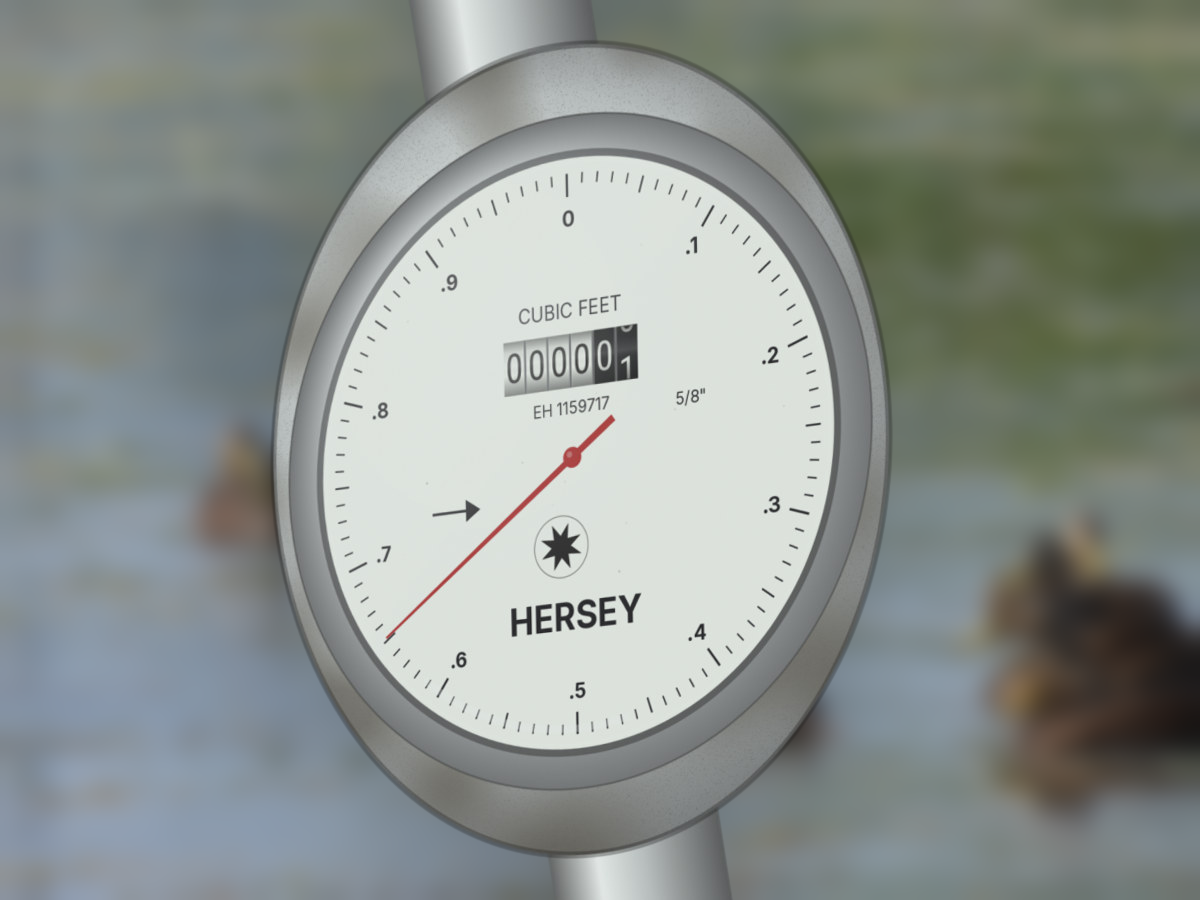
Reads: 0.65ft³
